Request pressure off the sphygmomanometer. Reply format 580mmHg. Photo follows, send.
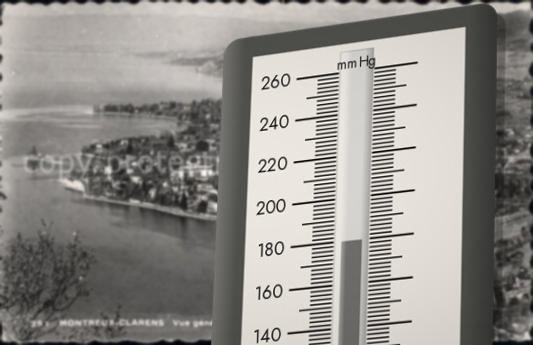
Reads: 180mmHg
